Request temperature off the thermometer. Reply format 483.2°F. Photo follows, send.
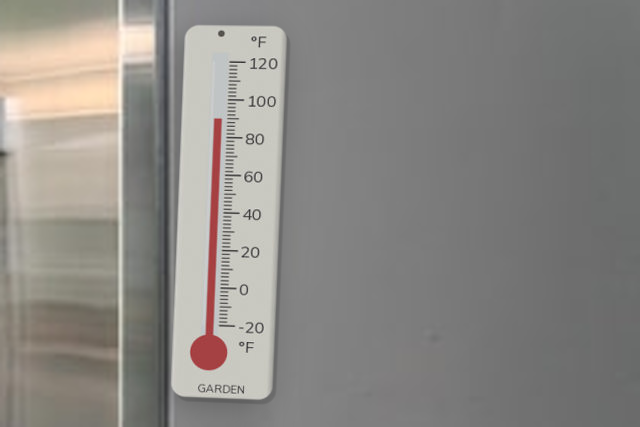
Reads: 90°F
